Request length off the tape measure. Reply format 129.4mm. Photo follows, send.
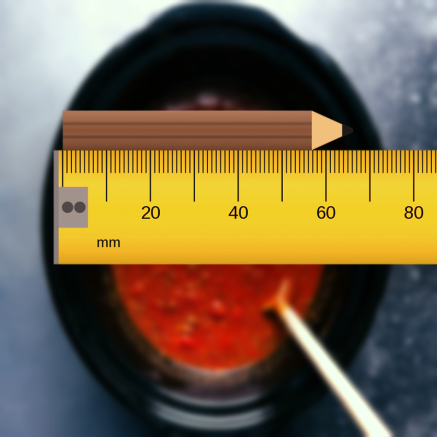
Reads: 66mm
